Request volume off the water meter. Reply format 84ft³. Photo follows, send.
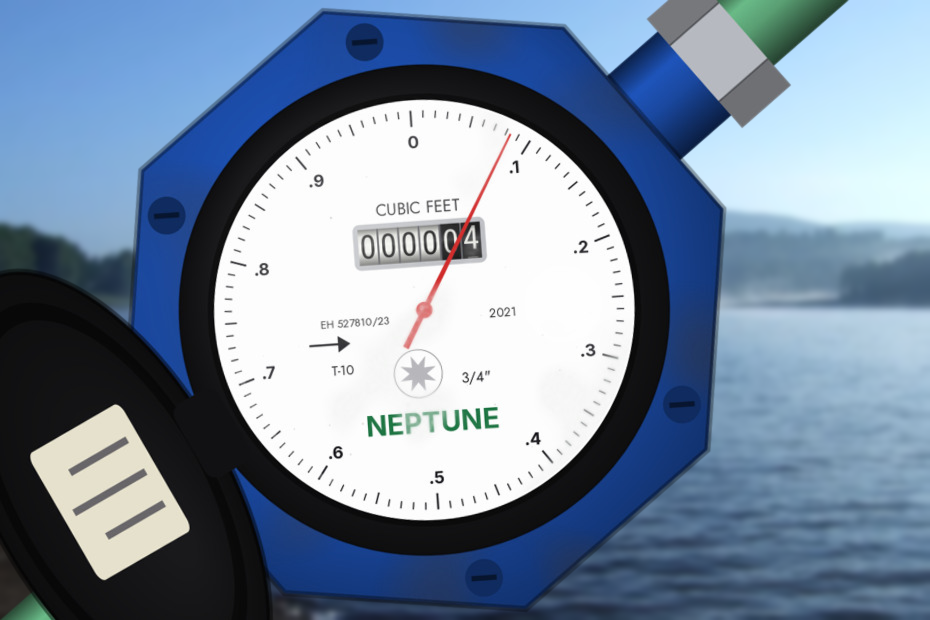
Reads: 4.08ft³
